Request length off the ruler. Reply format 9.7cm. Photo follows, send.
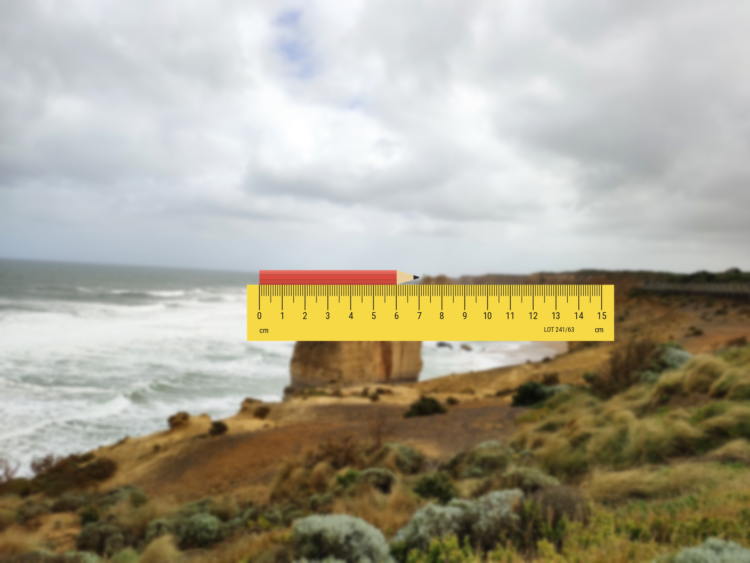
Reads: 7cm
